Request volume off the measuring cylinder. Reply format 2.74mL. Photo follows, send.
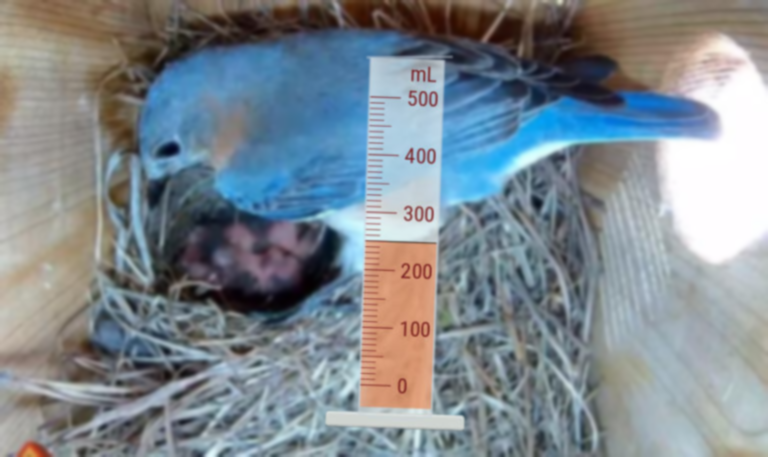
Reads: 250mL
